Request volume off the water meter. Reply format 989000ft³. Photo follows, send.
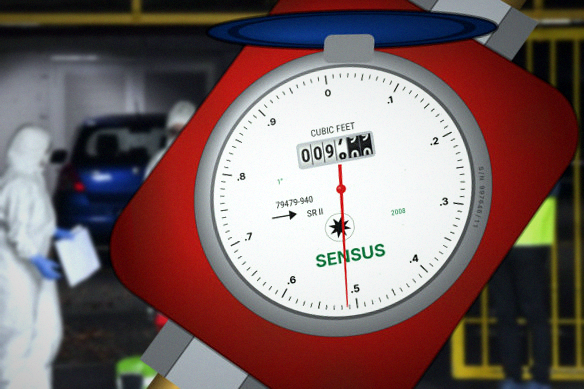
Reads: 9799.51ft³
